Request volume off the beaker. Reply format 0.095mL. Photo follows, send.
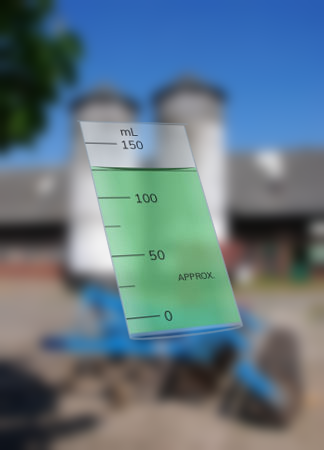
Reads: 125mL
